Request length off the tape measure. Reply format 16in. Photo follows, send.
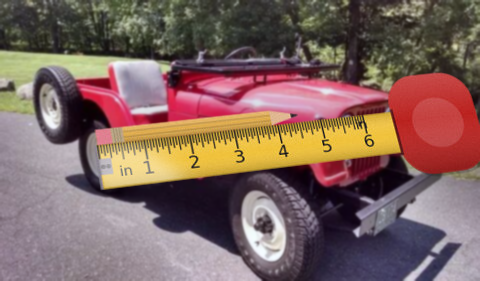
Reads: 4.5in
